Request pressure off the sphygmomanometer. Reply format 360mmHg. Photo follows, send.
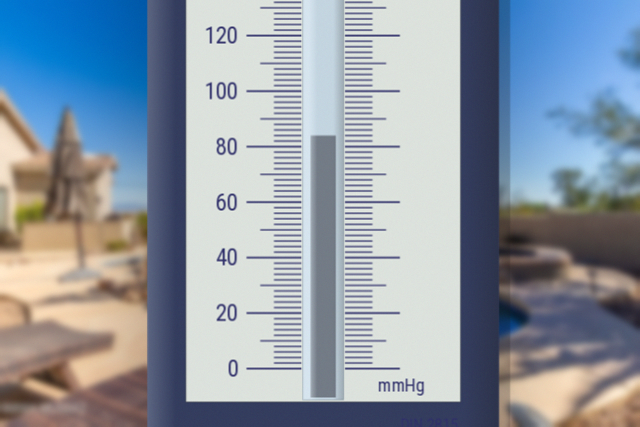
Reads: 84mmHg
